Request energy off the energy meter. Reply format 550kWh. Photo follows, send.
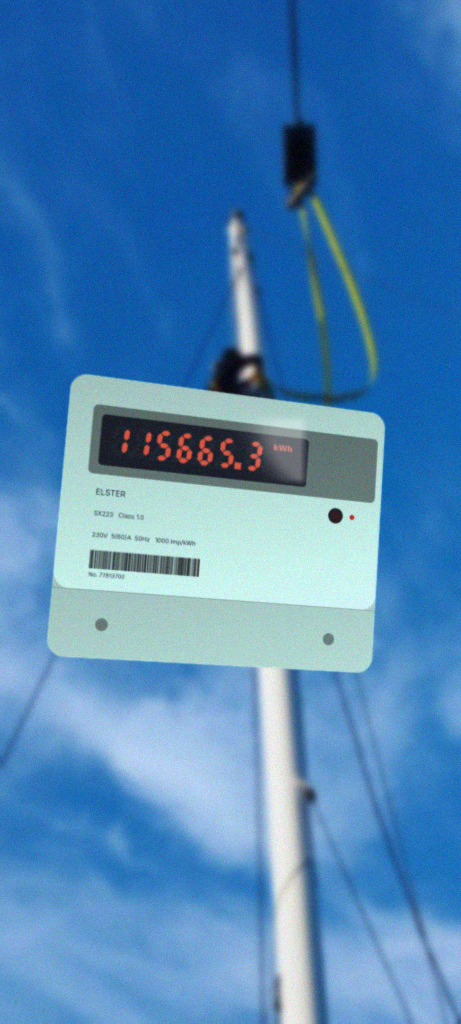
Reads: 115665.3kWh
